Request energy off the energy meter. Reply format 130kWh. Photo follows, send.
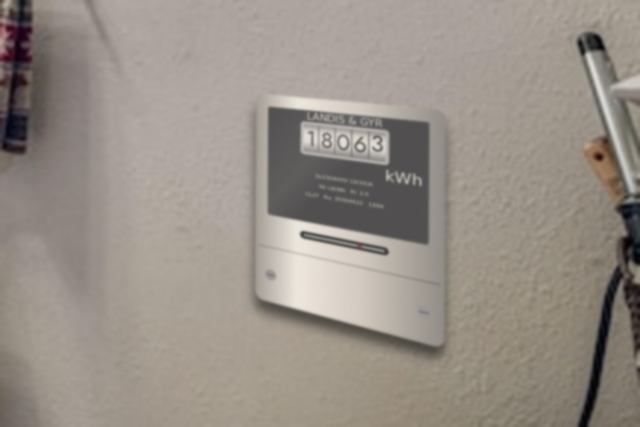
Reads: 18063kWh
